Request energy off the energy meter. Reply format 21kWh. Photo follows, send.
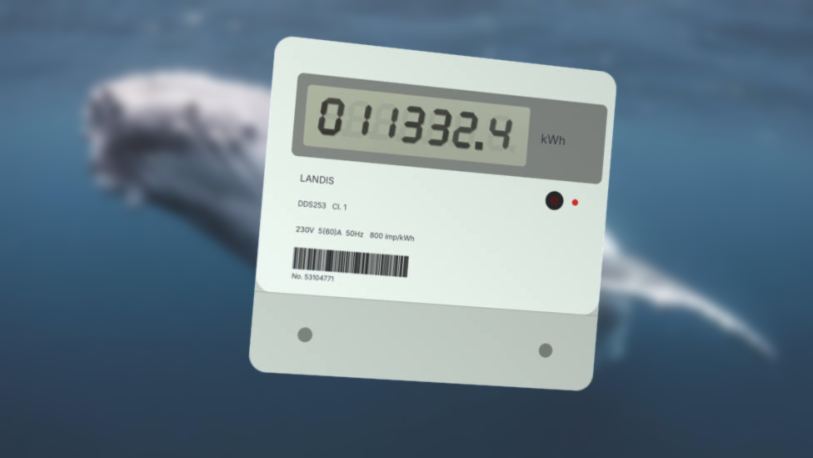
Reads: 11332.4kWh
